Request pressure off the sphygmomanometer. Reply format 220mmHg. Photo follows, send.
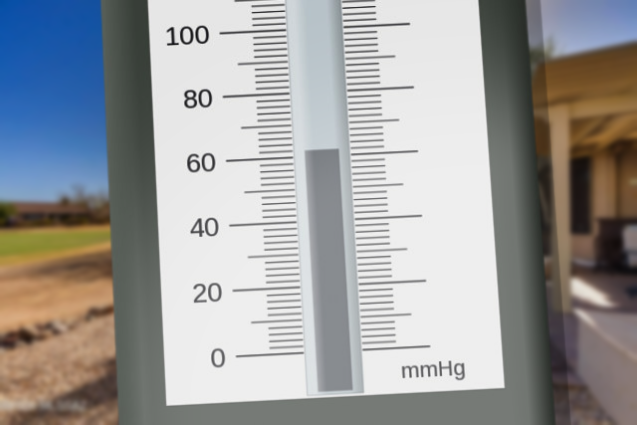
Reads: 62mmHg
